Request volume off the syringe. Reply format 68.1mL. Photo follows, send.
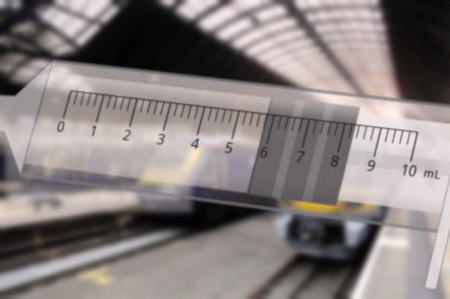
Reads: 5.8mL
